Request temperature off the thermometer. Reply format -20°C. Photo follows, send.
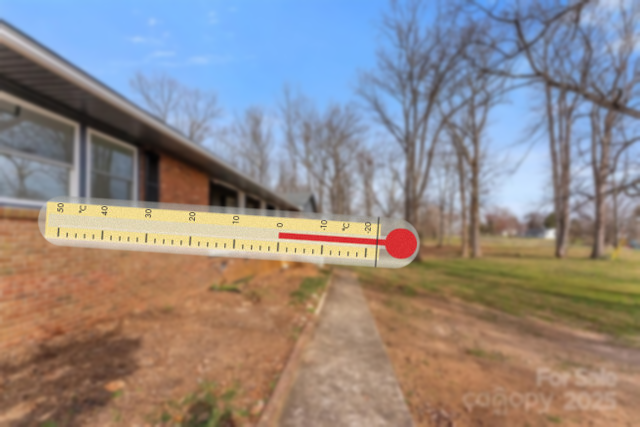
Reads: 0°C
